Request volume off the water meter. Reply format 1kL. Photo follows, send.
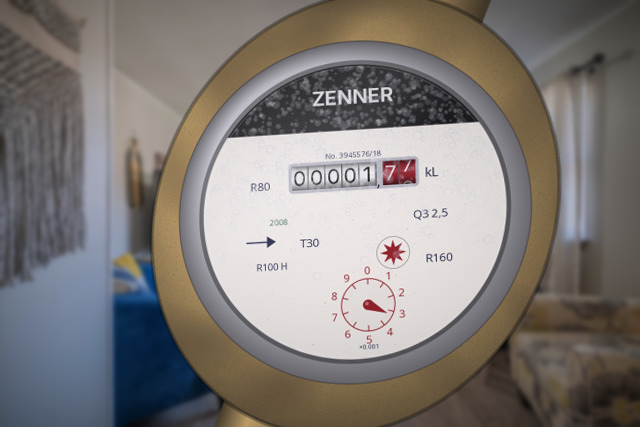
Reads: 1.773kL
